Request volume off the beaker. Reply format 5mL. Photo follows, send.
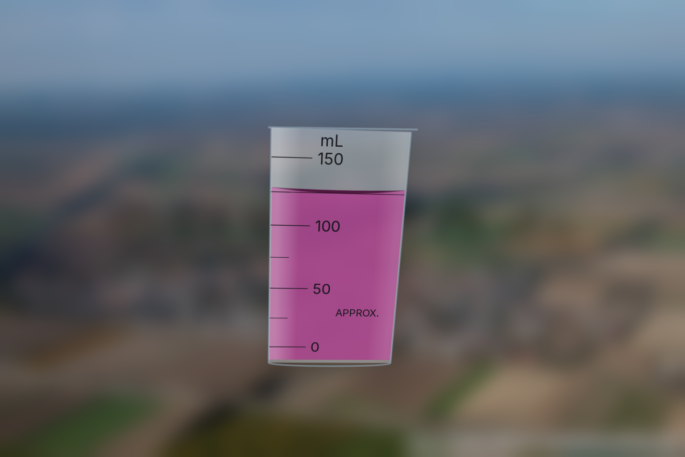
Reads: 125mL
